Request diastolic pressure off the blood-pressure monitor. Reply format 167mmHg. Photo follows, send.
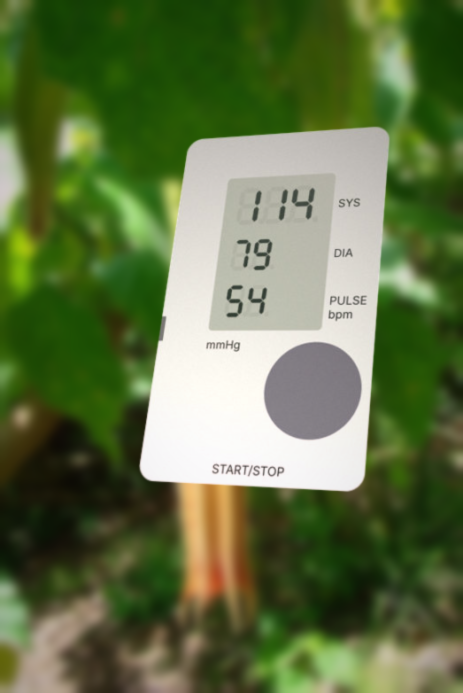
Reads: 79mmHg
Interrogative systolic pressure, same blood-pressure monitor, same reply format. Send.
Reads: 114mmHg
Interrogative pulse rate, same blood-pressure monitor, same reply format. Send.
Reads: 54bpm
